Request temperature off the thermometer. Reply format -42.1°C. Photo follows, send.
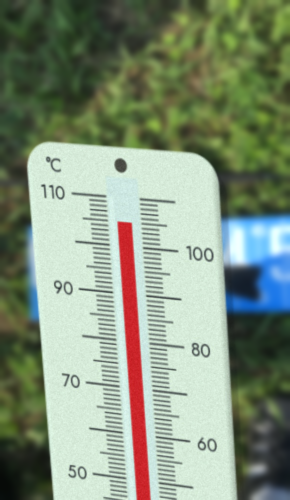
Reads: 105°C
